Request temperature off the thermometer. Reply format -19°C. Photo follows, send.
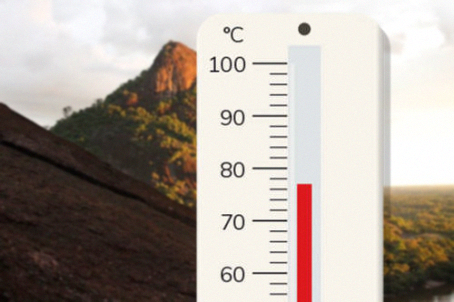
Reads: 77°C
